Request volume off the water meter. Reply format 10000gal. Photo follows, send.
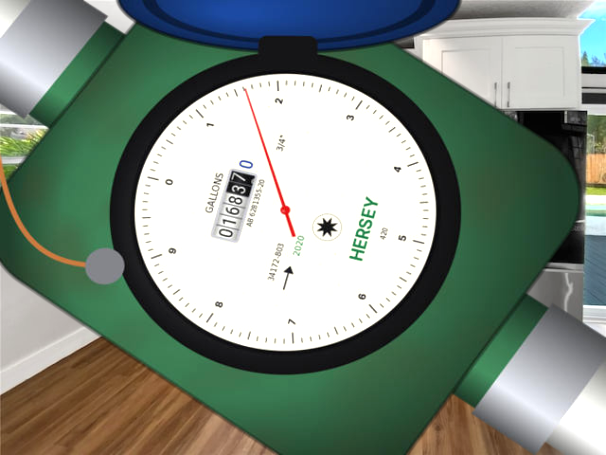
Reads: 168371.6gal
